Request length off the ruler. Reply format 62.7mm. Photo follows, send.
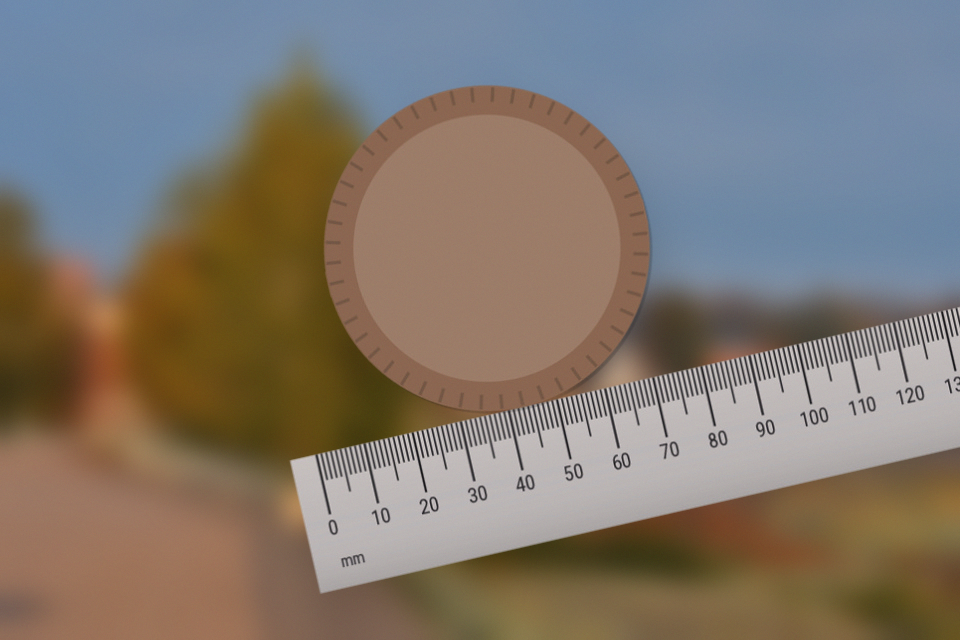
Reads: 66mm
